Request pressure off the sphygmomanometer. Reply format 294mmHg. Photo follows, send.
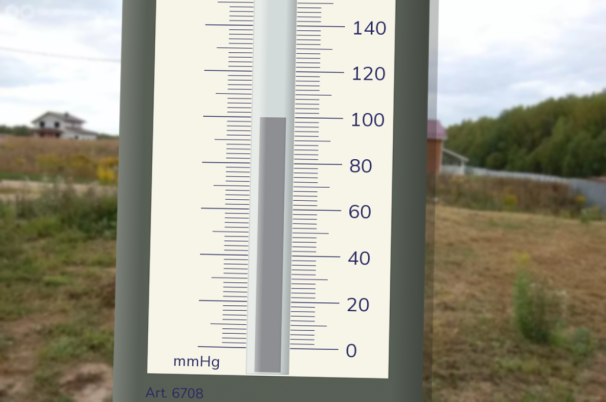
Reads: 100mmHg
